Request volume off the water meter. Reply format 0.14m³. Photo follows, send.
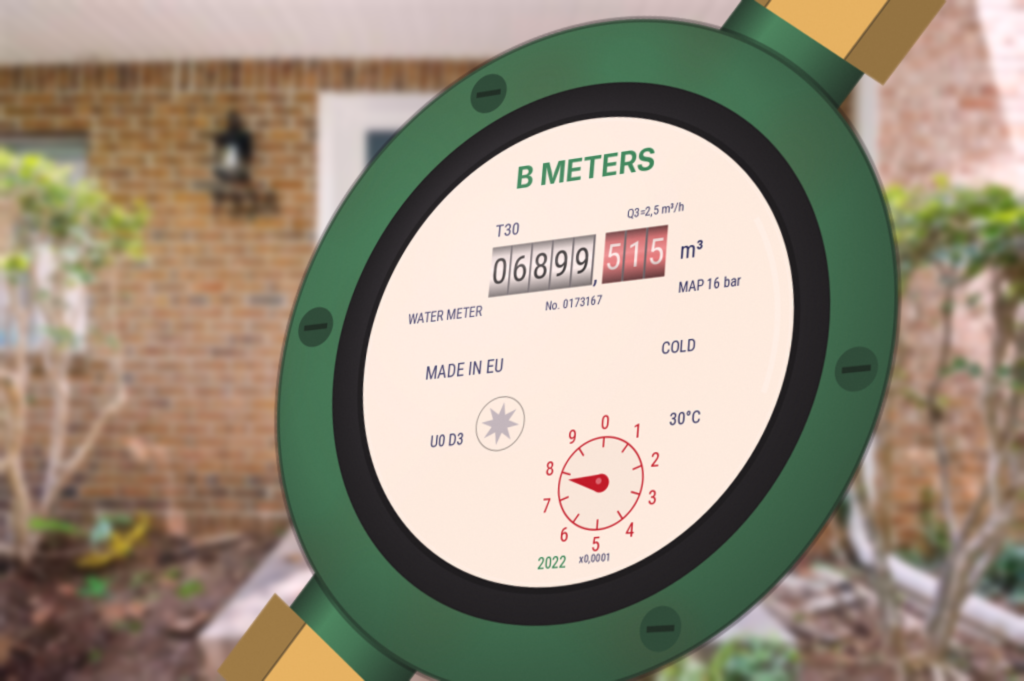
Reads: 6899.5157m³
